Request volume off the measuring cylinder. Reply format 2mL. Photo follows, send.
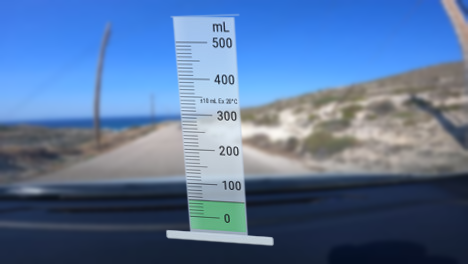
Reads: 50mL
